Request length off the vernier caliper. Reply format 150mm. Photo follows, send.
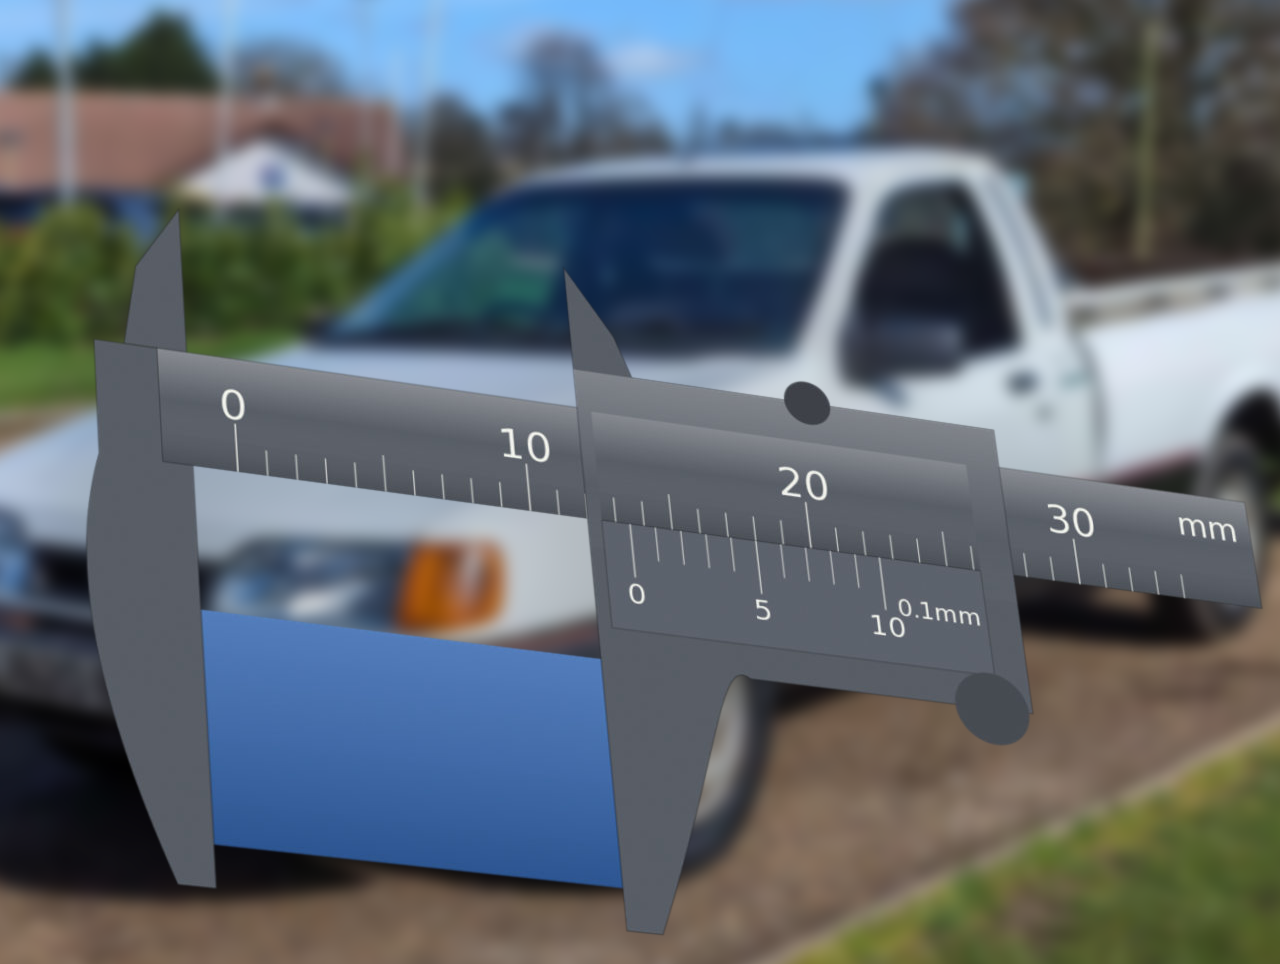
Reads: 13.5mm
